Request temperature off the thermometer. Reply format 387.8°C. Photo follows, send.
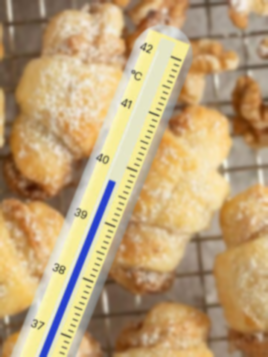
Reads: 39.7°C
